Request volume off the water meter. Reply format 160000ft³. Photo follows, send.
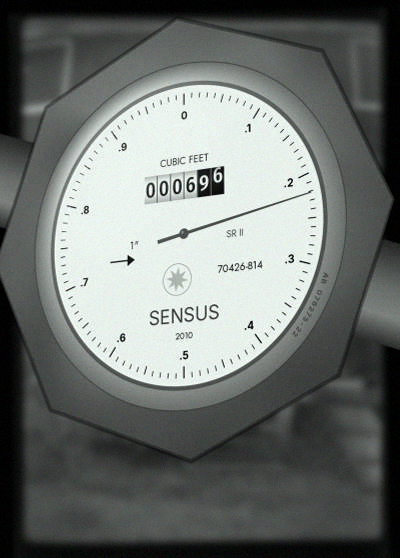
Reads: 696.22ft³
